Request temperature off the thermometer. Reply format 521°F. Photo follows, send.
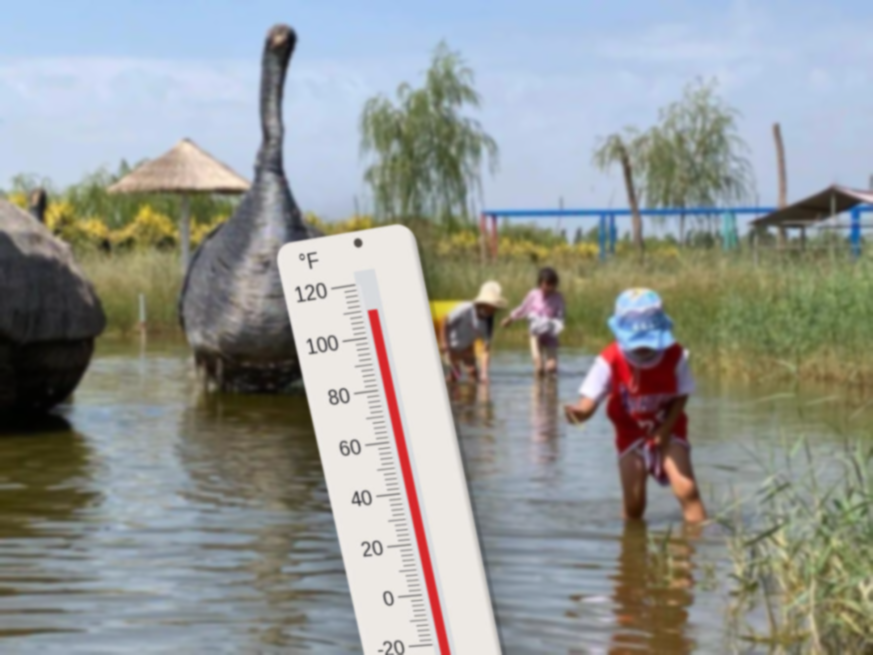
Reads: 110°F
